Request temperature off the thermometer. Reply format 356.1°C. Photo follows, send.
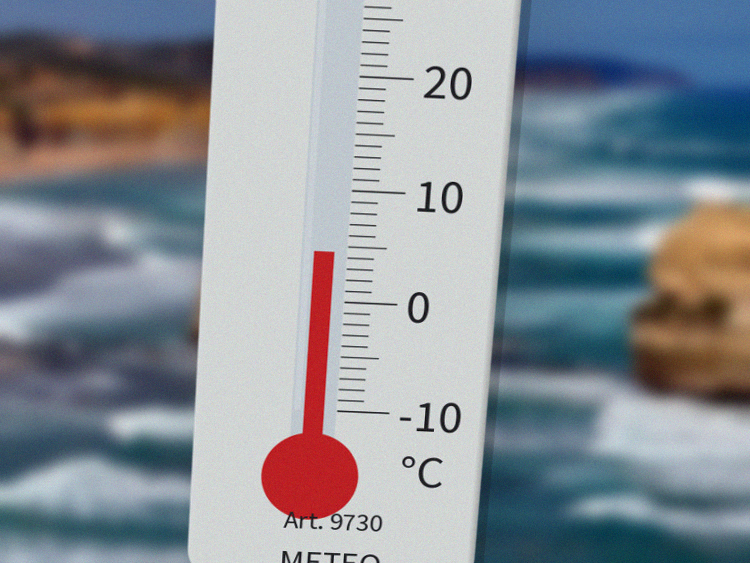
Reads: 4.5°C
